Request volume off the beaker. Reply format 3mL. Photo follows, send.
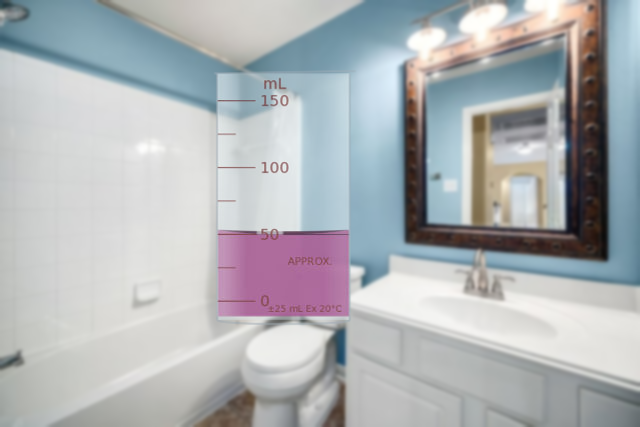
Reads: 50mL
